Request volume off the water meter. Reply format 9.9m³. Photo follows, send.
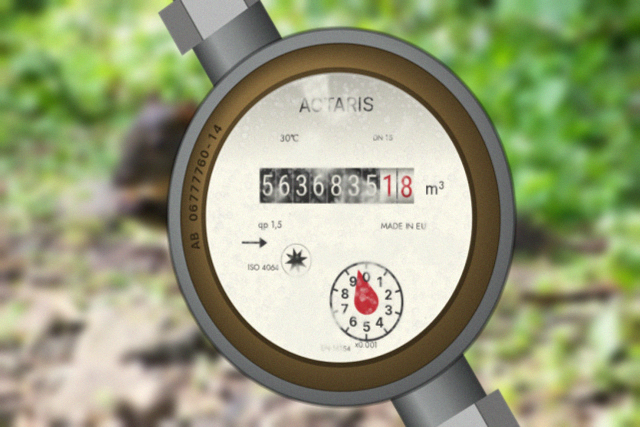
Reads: 5636835.179m³
